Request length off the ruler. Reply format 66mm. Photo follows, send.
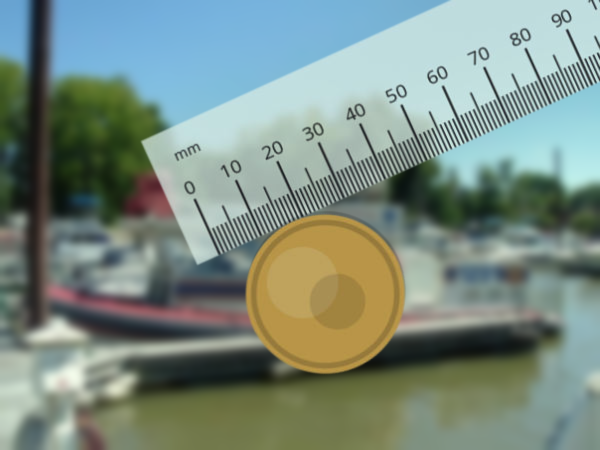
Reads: 35mm
